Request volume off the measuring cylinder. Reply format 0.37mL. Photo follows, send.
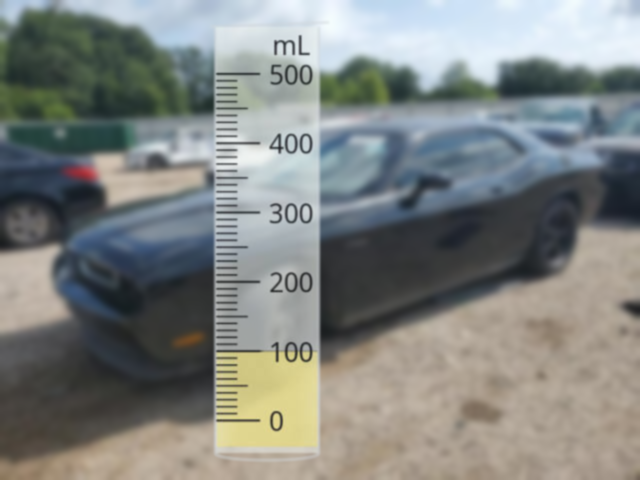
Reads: 100mL
